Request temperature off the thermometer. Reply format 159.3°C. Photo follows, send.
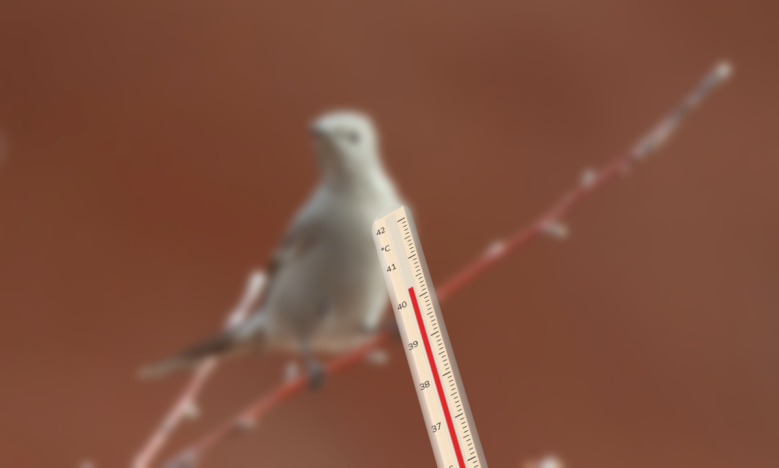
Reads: 40.3°C
